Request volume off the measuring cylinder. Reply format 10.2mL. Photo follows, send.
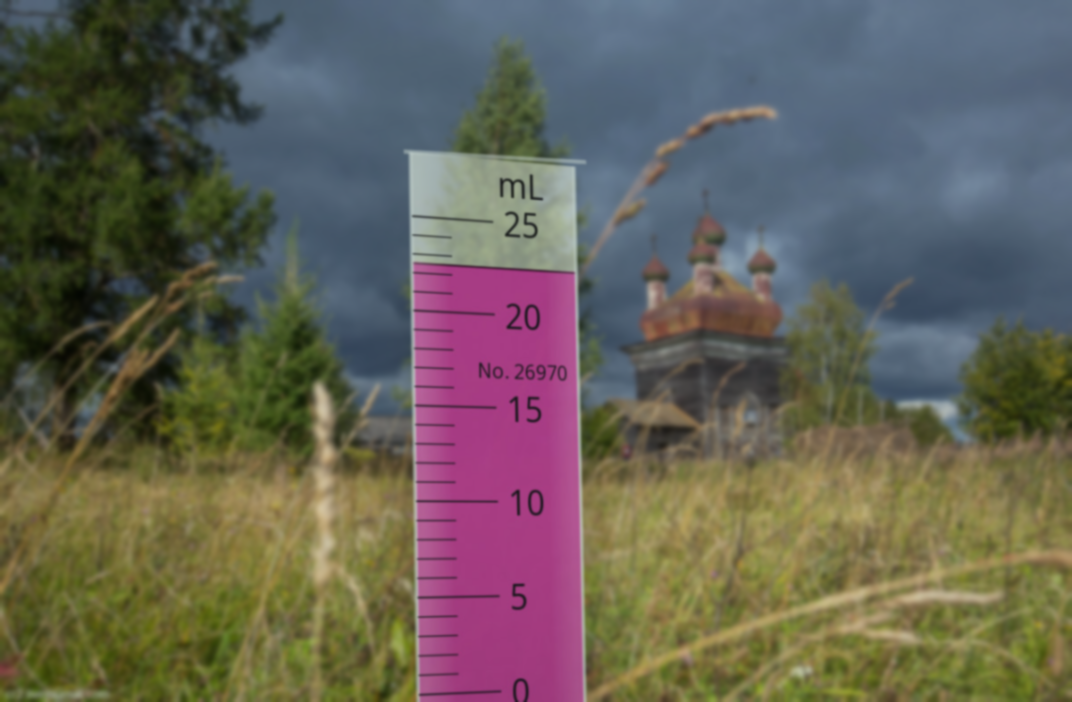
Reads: 22.5mL
